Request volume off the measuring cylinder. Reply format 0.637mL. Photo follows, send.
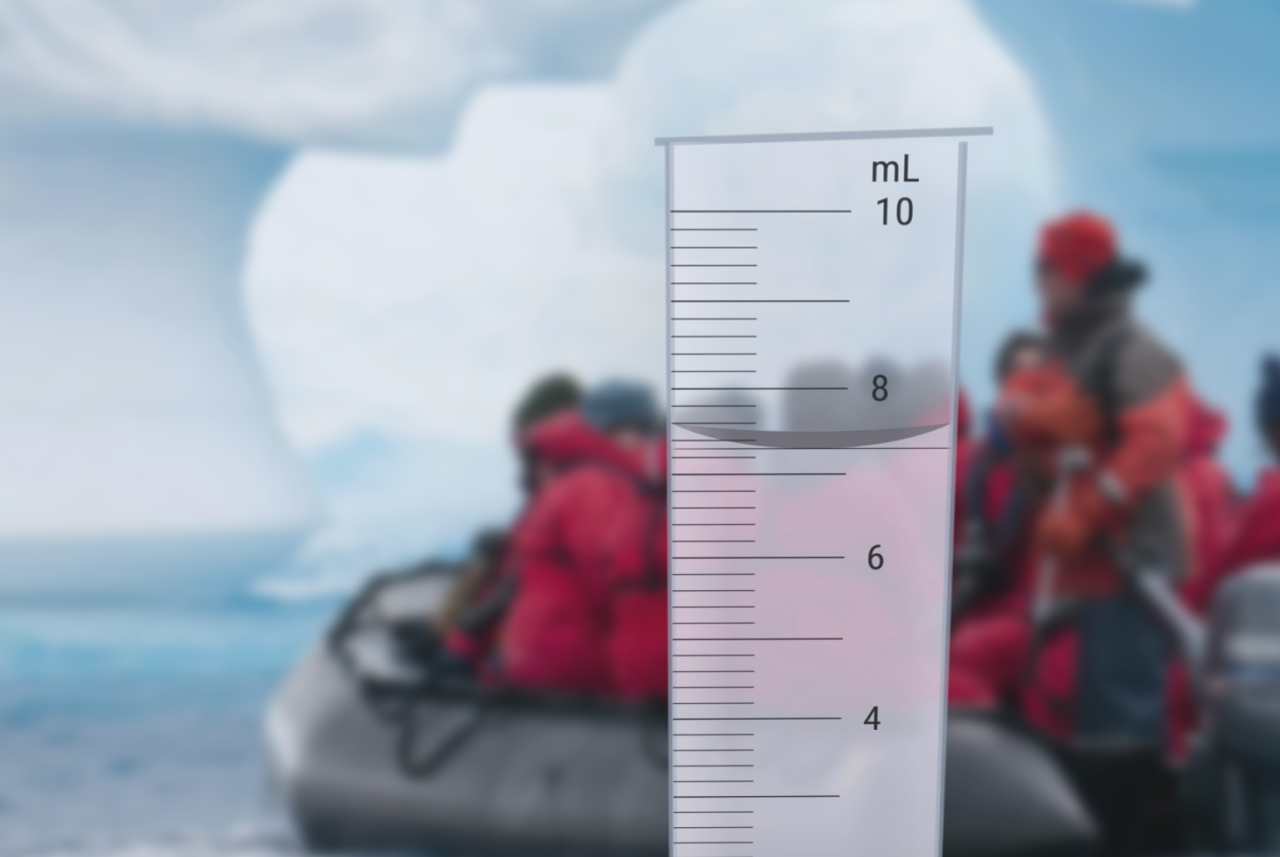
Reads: 7.3mL
